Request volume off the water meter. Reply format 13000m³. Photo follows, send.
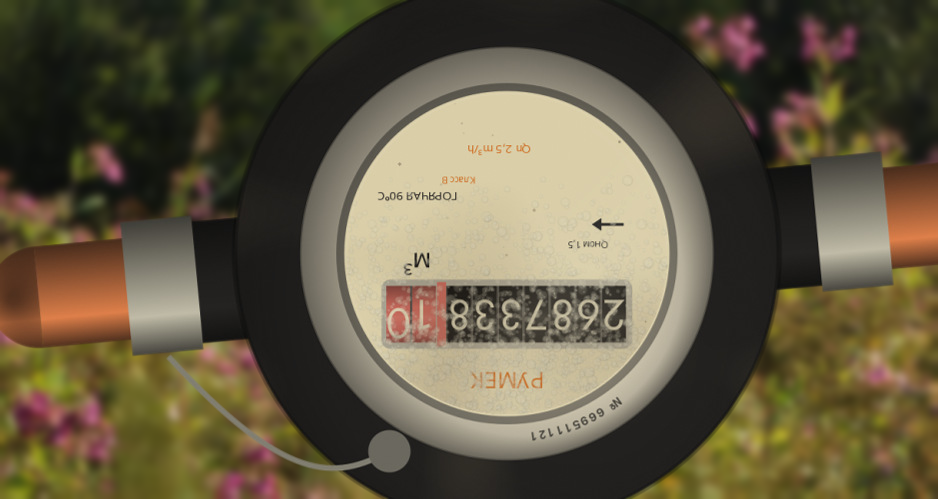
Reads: 2687338.10m³
